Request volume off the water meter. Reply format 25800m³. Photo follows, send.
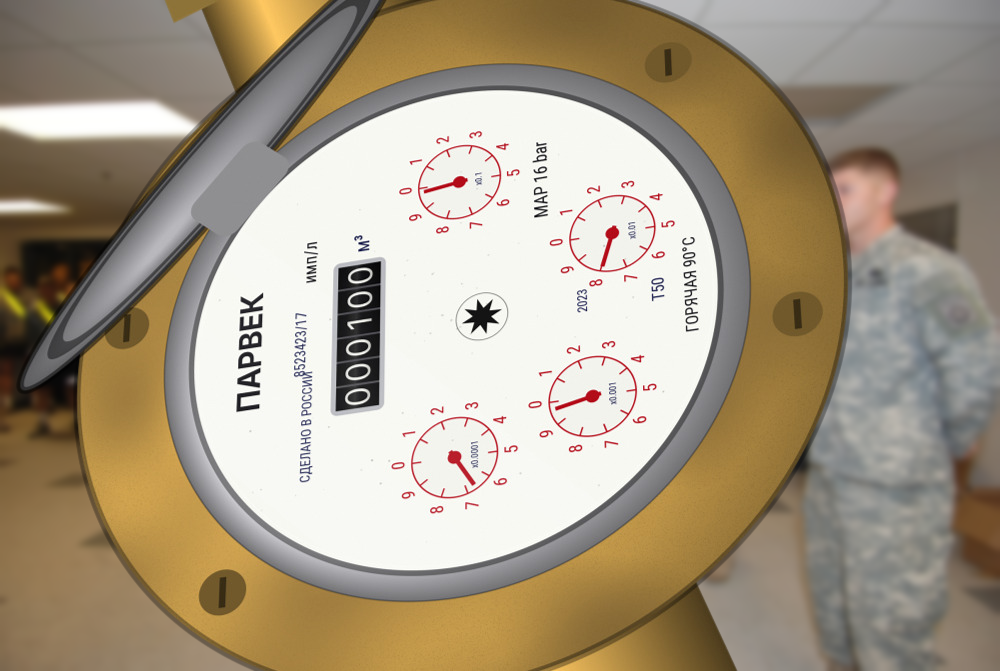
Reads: 99.9796m³
